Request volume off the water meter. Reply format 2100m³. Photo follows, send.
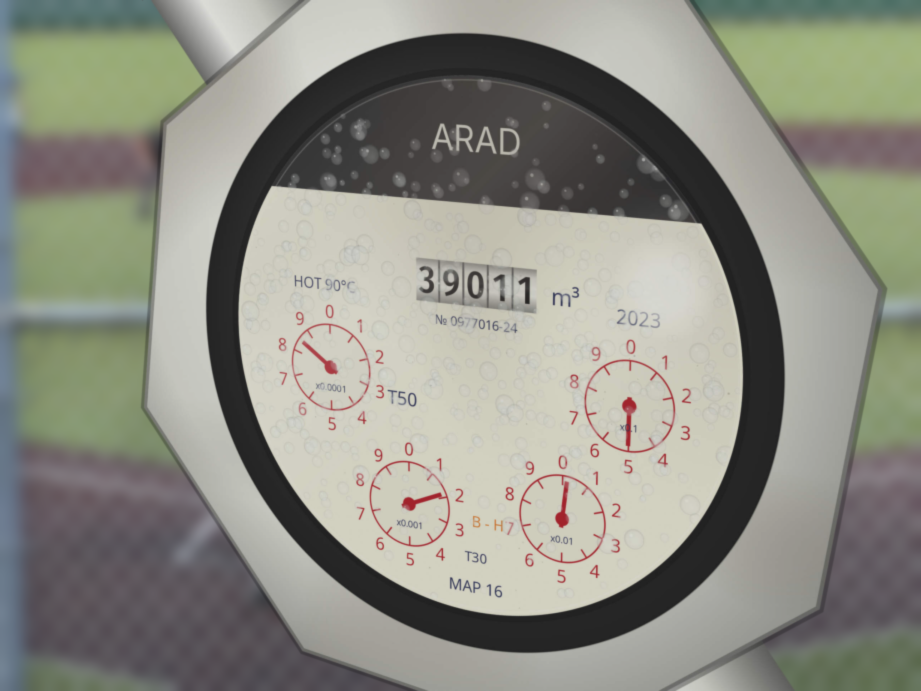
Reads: 39011.5018m³
